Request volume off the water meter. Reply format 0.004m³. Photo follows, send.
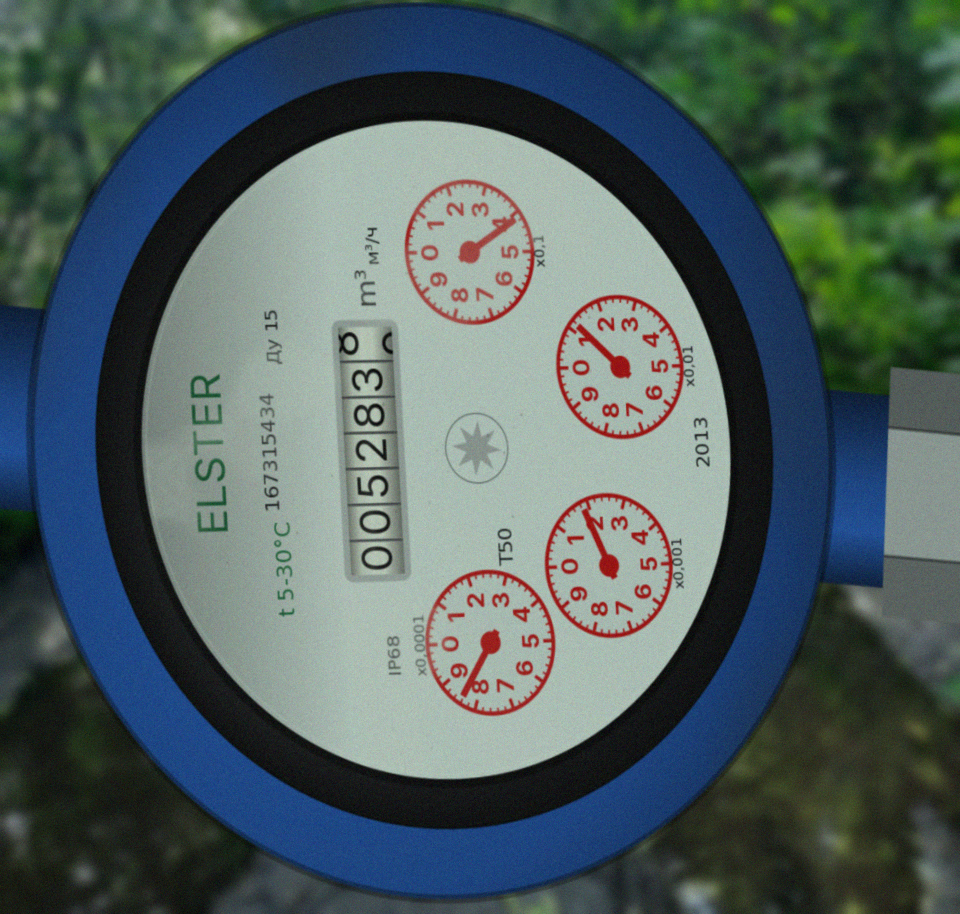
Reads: 52838.4118m³
